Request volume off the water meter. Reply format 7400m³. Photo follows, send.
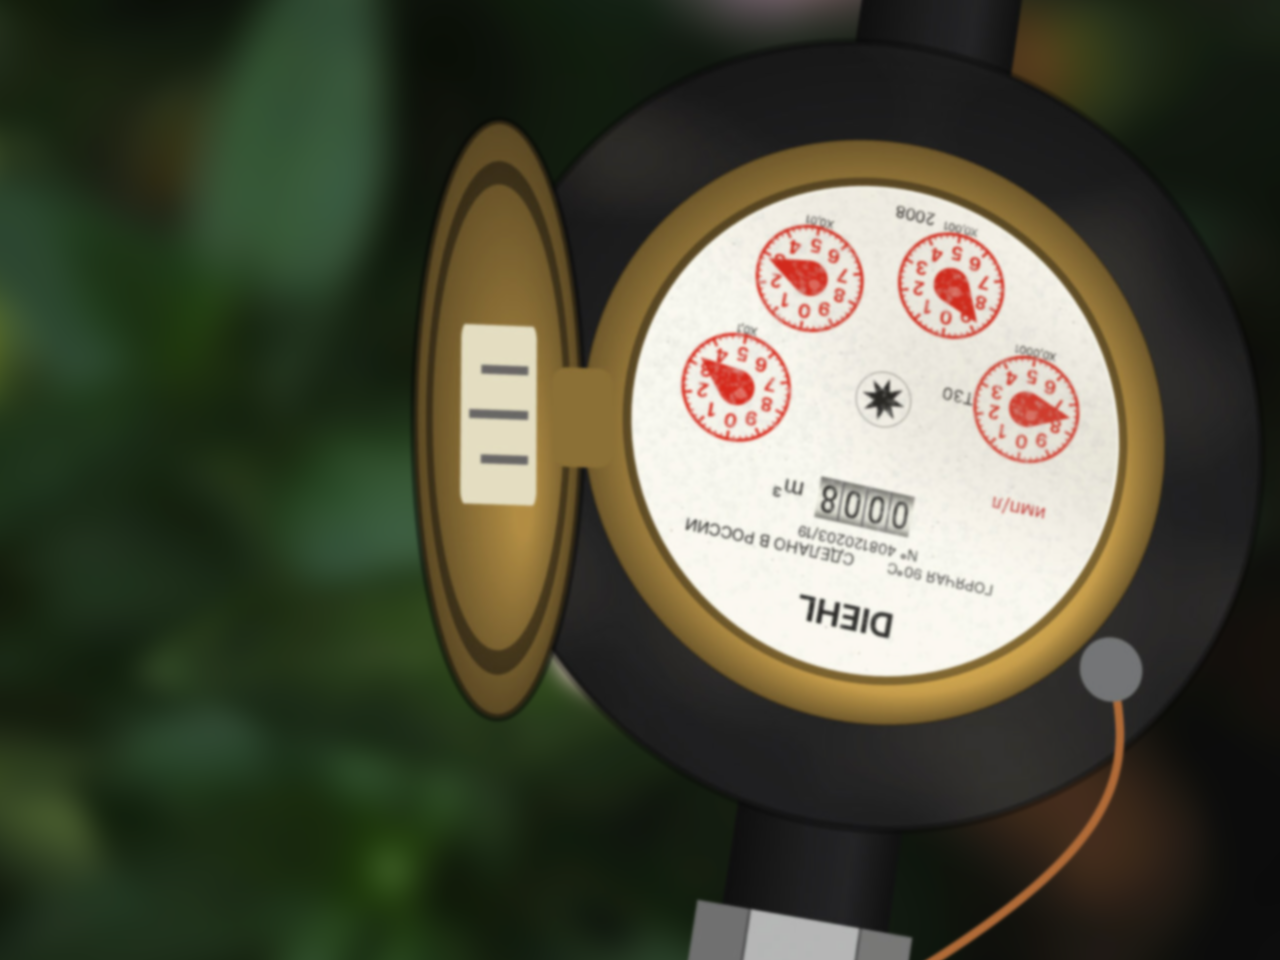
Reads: 8.3287m³
